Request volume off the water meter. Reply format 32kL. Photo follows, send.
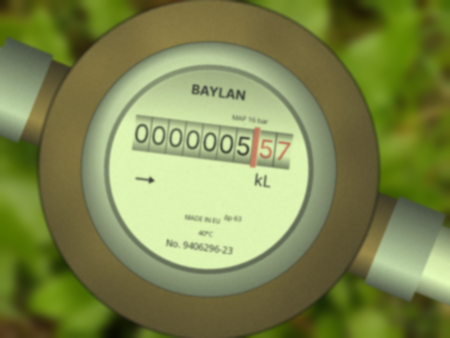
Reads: 5.57kL
